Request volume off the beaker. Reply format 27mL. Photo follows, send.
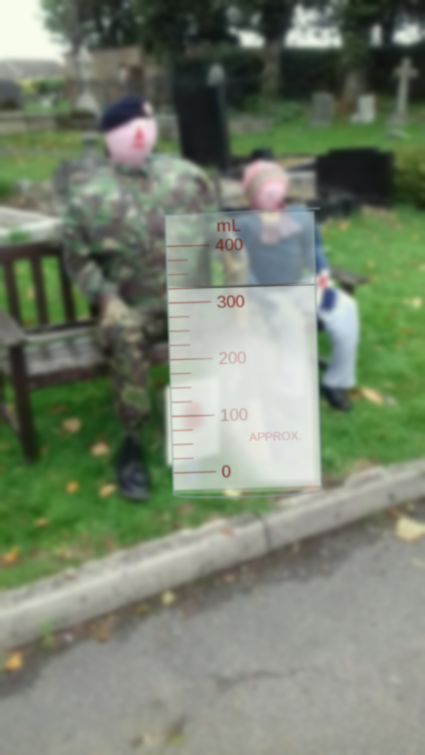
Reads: 325mL
